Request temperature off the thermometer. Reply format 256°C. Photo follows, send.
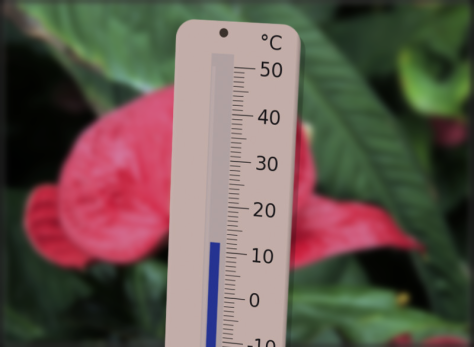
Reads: 12°C
